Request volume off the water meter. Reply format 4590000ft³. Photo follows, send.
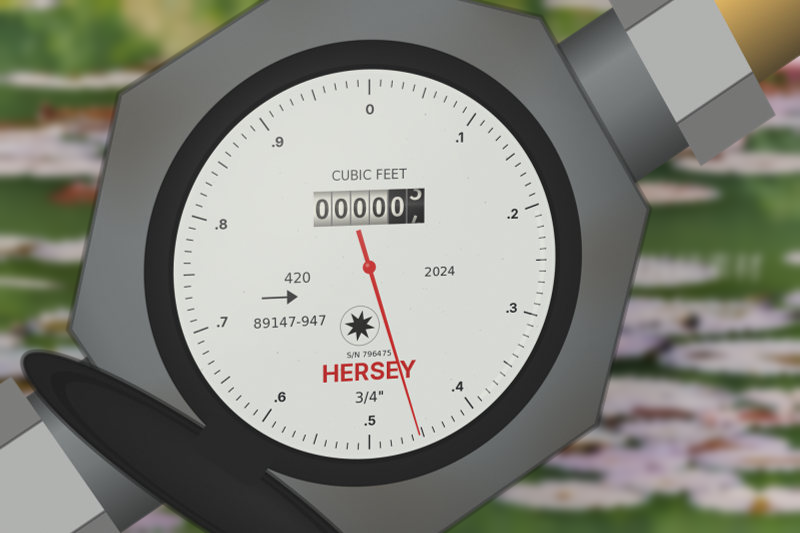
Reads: 3.45ft³
